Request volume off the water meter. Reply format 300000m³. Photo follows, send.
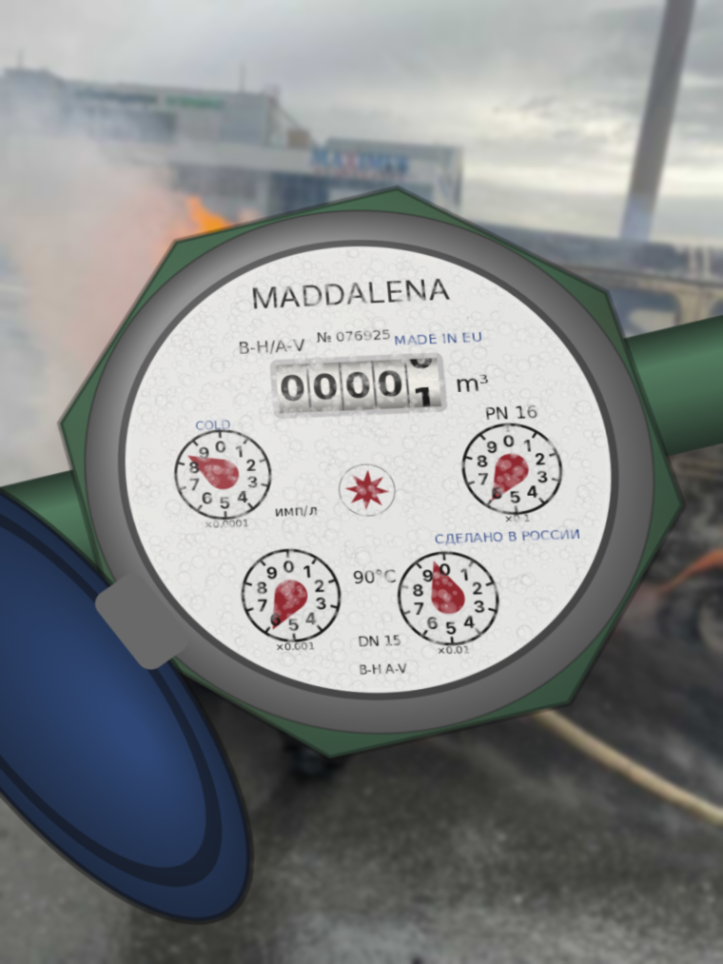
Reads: 0.5958m³
